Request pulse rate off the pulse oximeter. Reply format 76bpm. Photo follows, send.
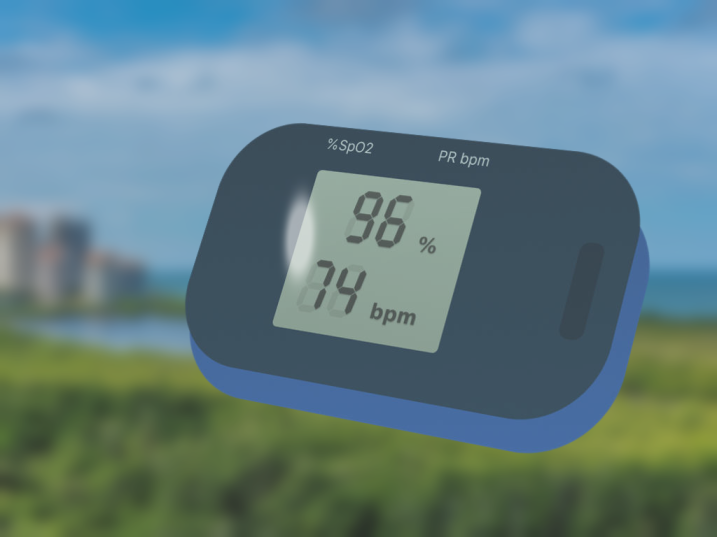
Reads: 74bpm
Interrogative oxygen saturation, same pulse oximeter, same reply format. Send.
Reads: 96%
